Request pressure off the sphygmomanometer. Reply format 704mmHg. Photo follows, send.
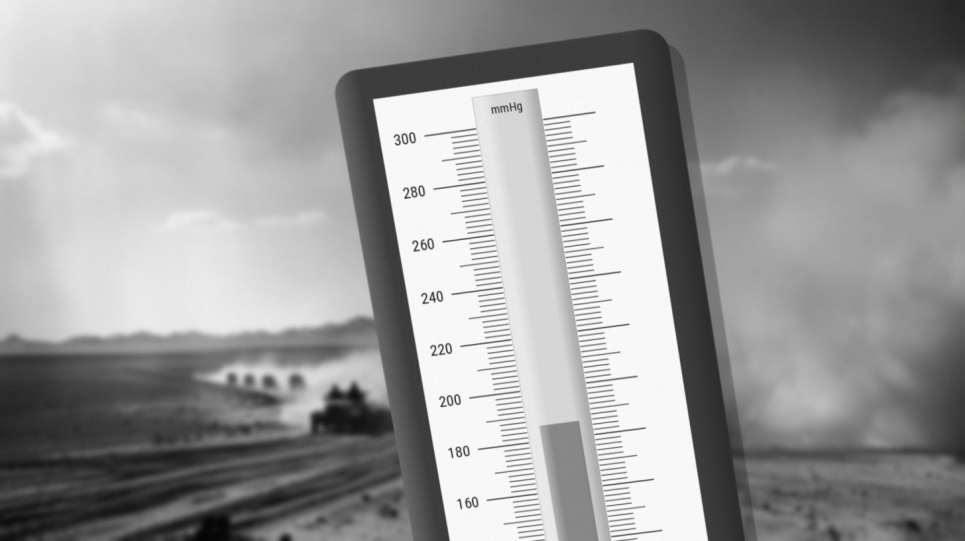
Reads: 186mmHg
